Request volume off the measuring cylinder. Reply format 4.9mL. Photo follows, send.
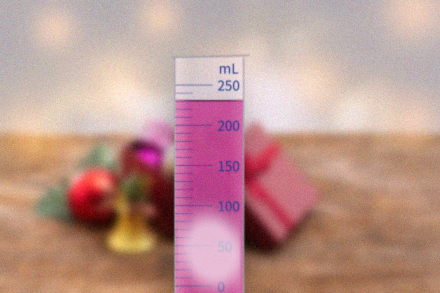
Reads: 230mL
